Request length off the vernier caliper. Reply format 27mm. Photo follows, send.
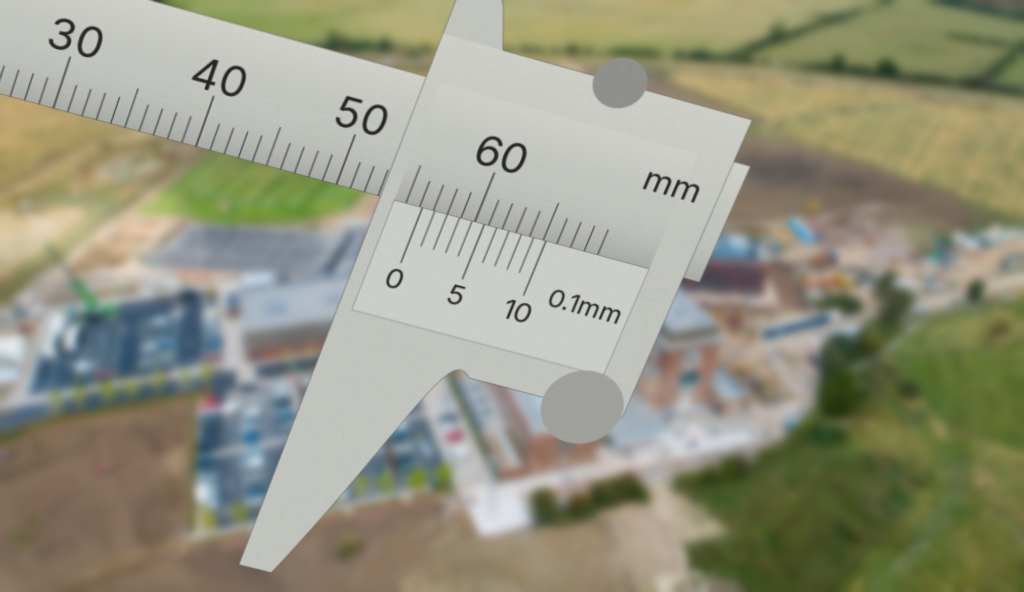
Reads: 56.2mm
